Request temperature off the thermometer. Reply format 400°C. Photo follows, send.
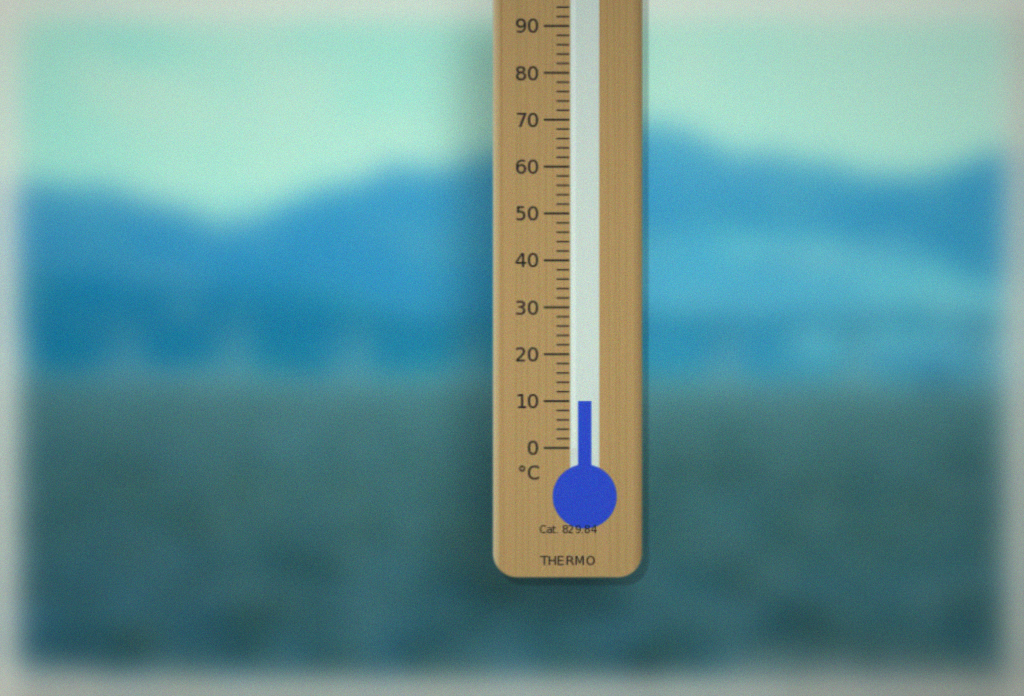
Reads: 10°C
